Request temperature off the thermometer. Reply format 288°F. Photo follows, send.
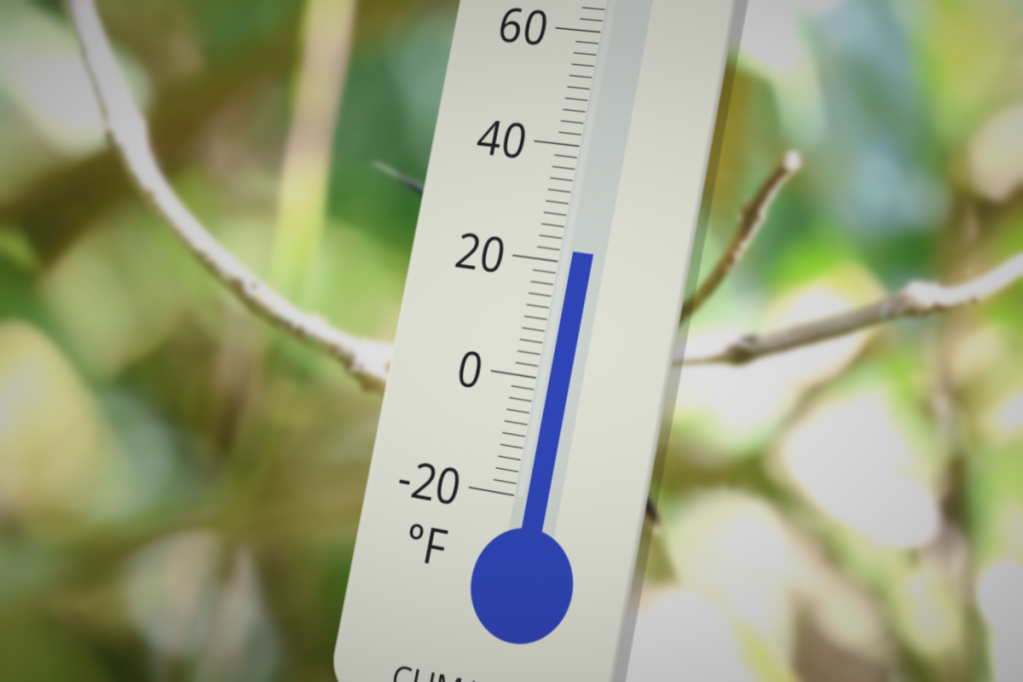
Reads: 22°F
